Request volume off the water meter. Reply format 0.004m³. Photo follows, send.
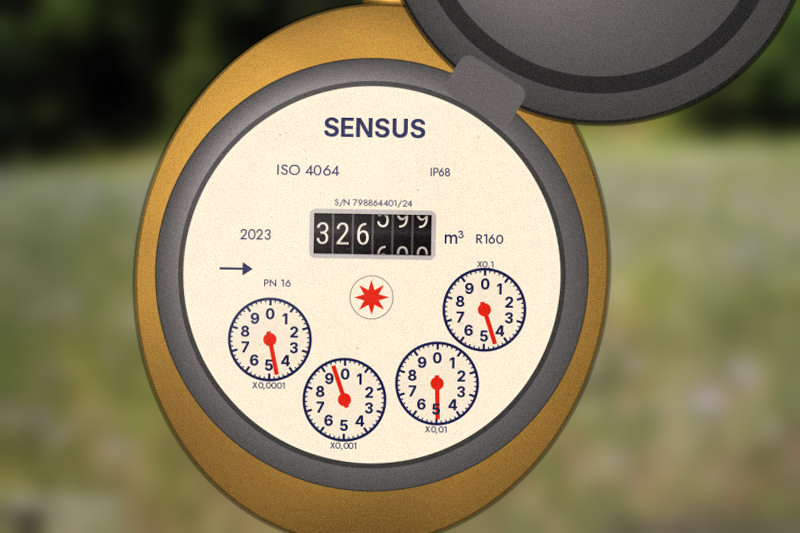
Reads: 326599.4494m³
